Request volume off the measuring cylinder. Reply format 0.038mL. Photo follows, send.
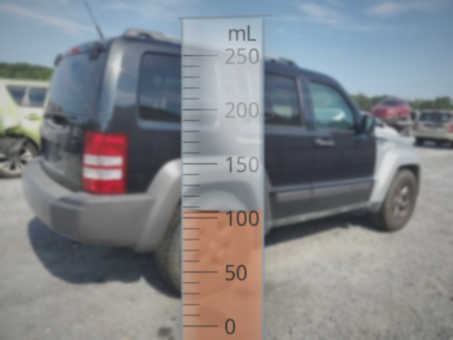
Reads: 105mL
